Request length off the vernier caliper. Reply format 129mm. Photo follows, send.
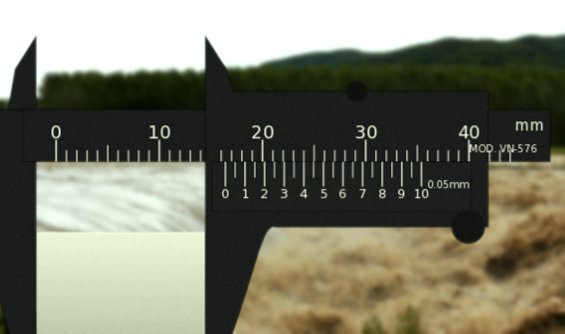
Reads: 16.4mm
